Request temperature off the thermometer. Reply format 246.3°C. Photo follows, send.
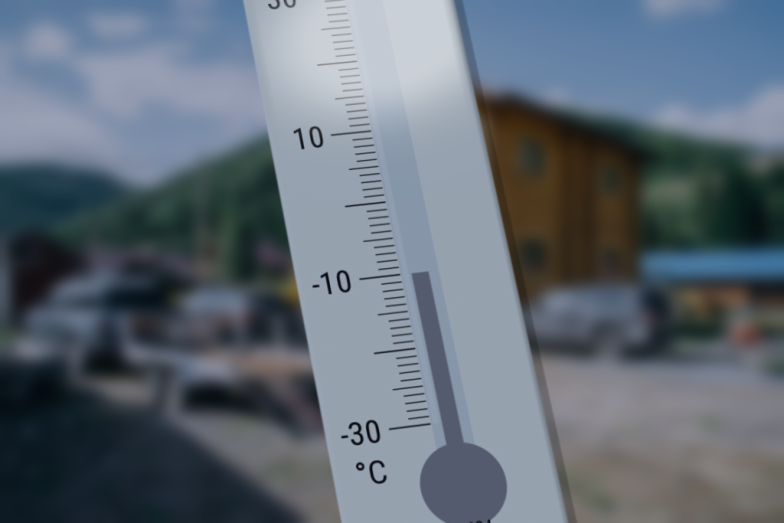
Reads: -10°C
